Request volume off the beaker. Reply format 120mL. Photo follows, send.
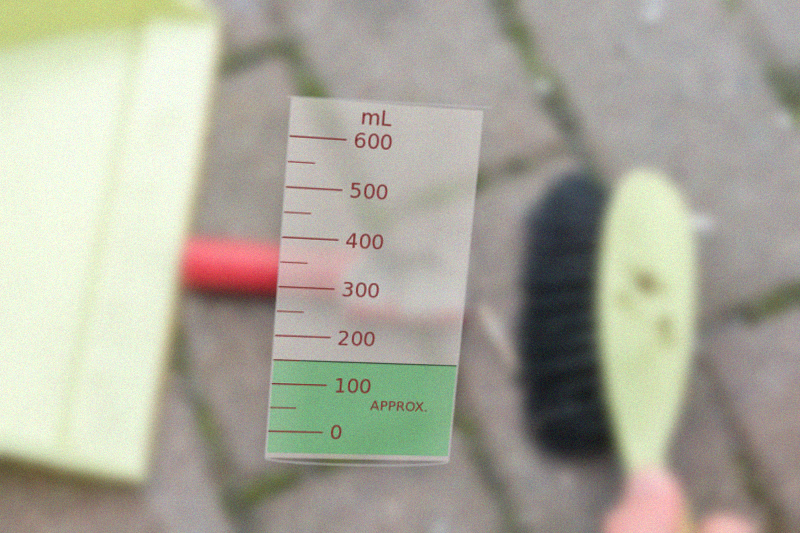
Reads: 150mL
